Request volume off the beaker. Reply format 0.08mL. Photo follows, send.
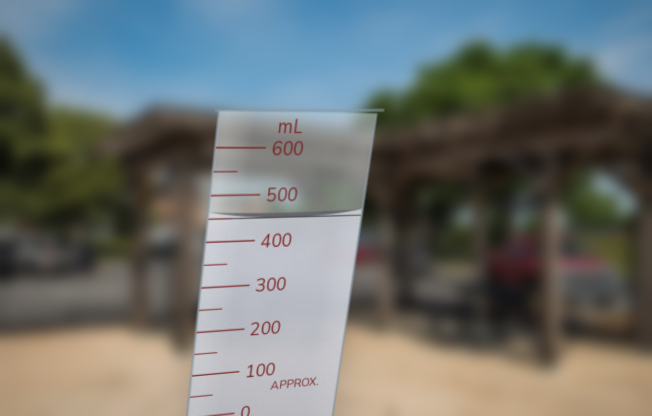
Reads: 450mL
